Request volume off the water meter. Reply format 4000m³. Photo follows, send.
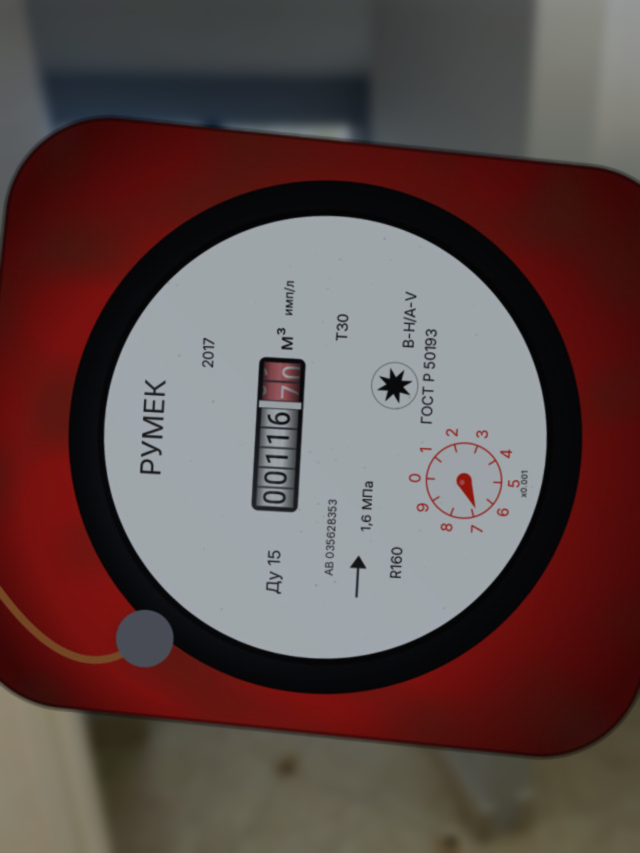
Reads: 116.696m³
